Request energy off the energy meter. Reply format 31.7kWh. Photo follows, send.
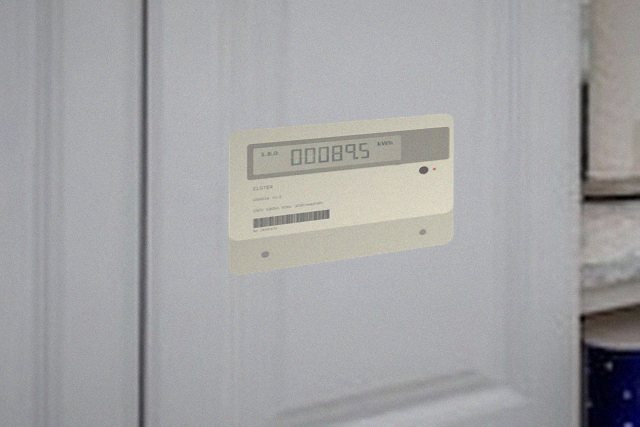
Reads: 89.5kWh
